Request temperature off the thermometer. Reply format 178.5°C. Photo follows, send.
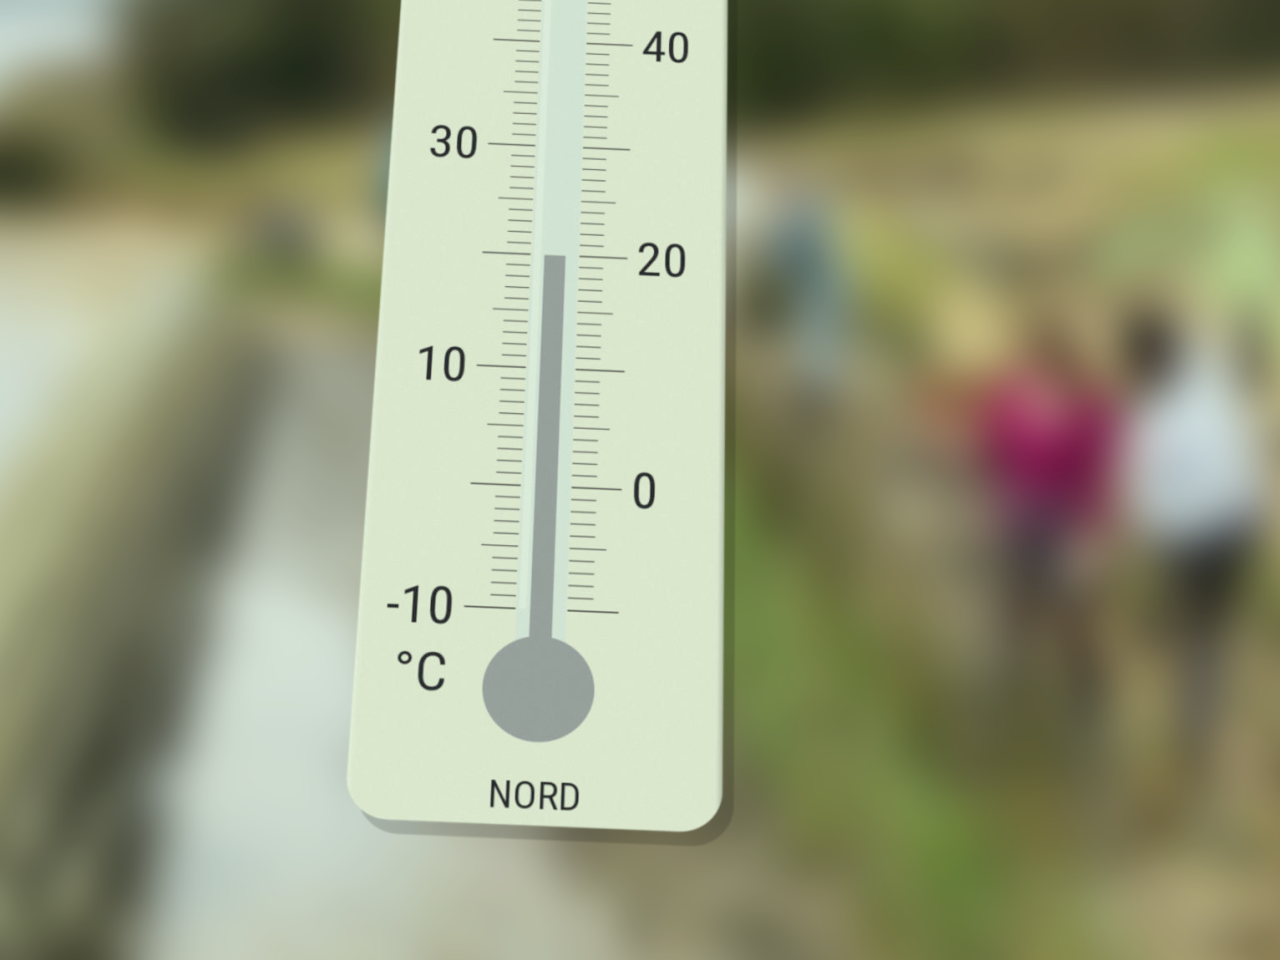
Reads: 20°C
